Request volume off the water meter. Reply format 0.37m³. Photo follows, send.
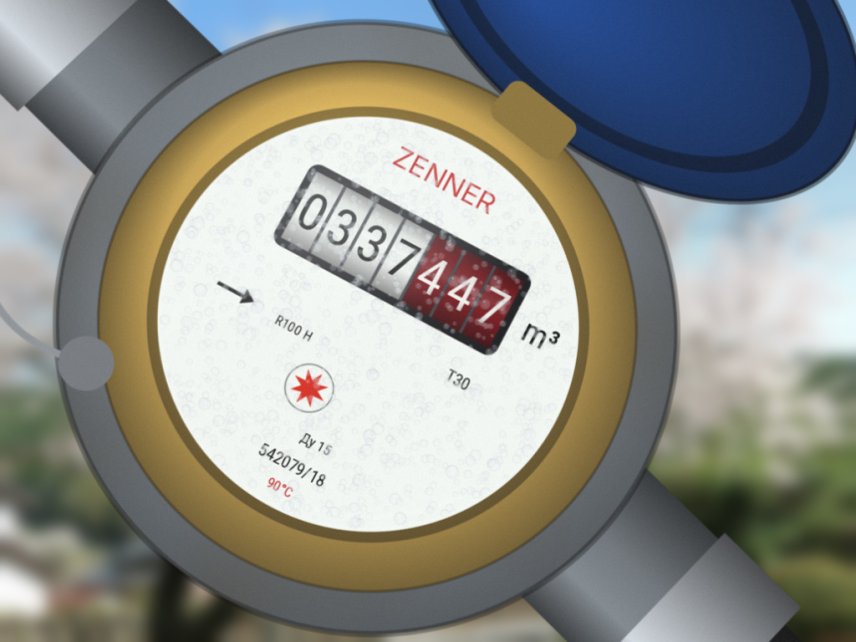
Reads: 337.447m³
